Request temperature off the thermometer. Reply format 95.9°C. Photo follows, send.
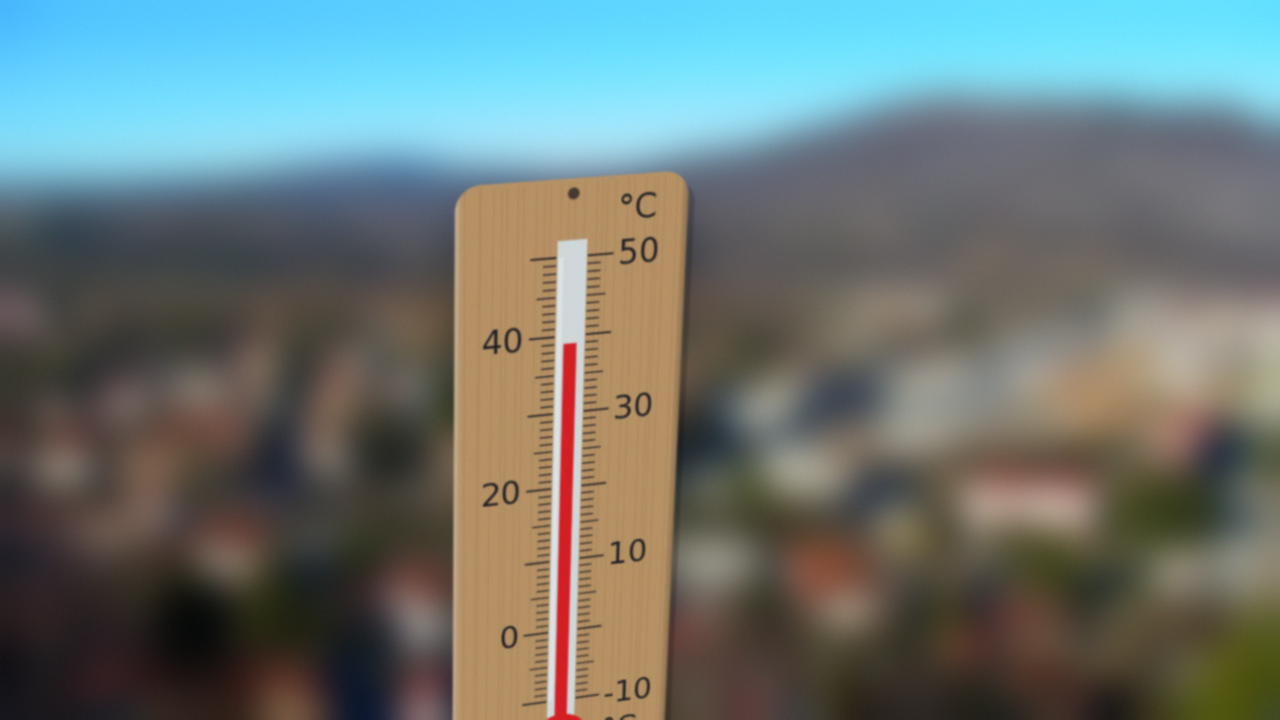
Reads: 39°C
